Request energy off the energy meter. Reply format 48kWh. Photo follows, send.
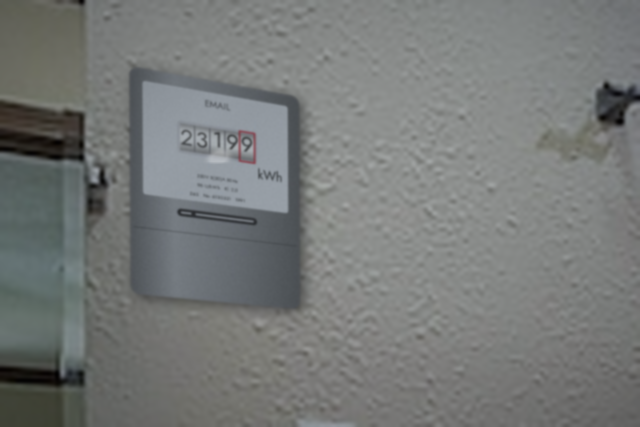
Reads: 2319.9kWh
